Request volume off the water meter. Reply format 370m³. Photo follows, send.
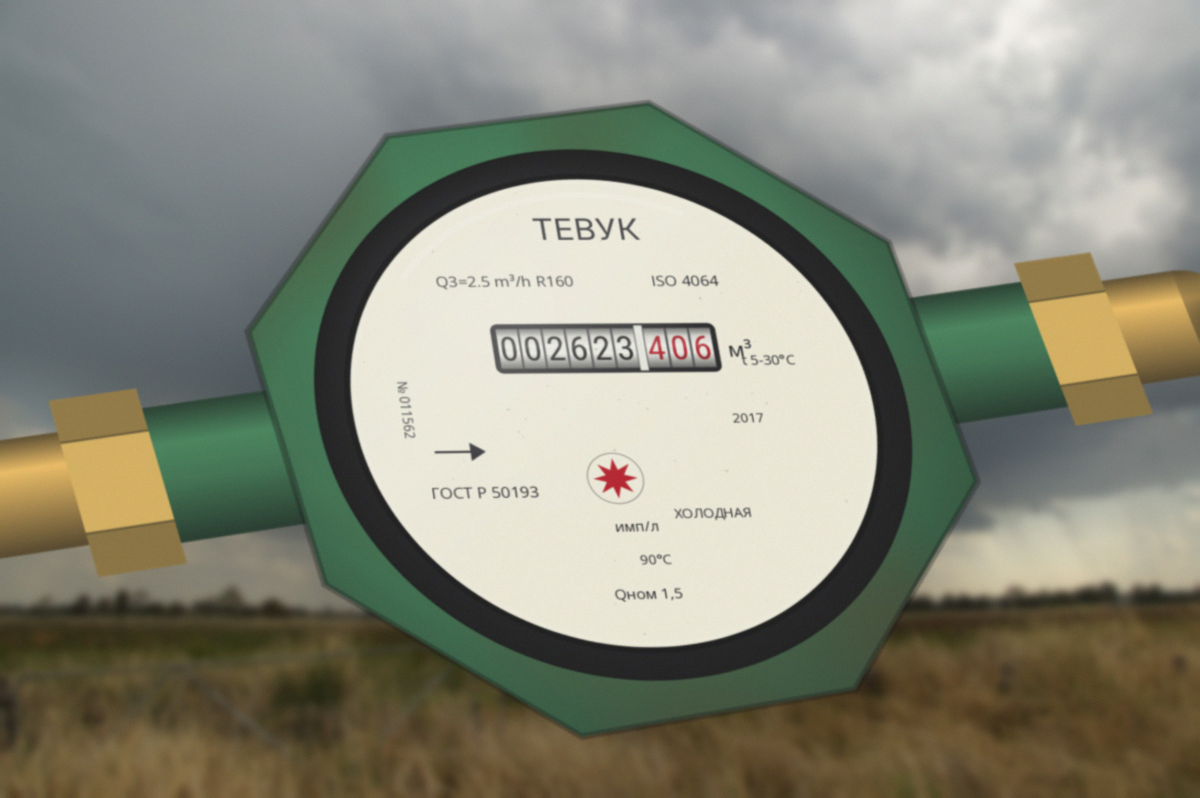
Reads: 2623.406m³
